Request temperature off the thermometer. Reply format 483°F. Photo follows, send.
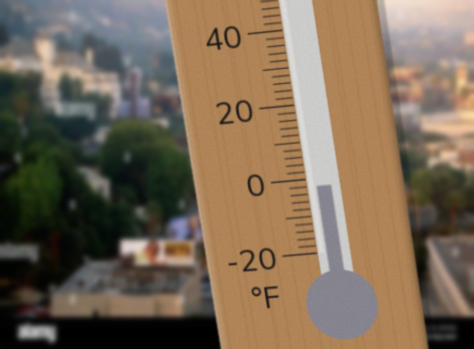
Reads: -2°F
